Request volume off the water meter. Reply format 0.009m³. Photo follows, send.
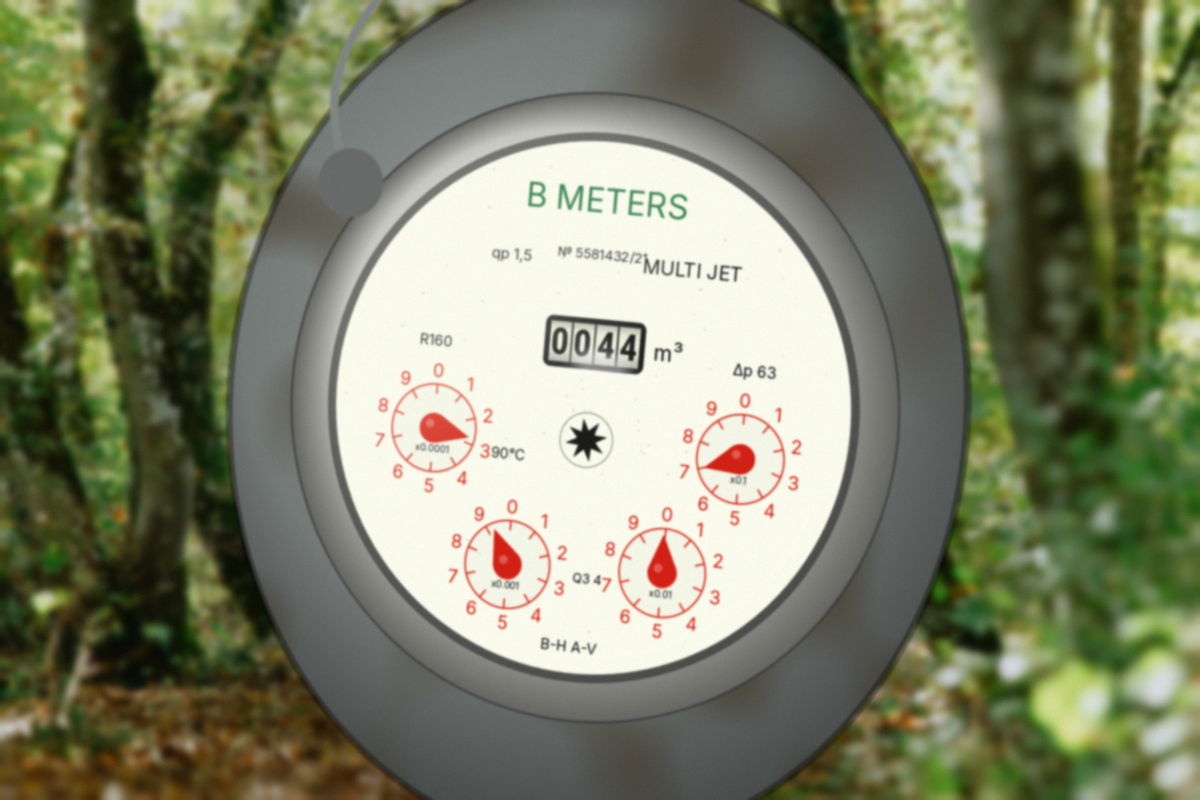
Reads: 44.6992m³
